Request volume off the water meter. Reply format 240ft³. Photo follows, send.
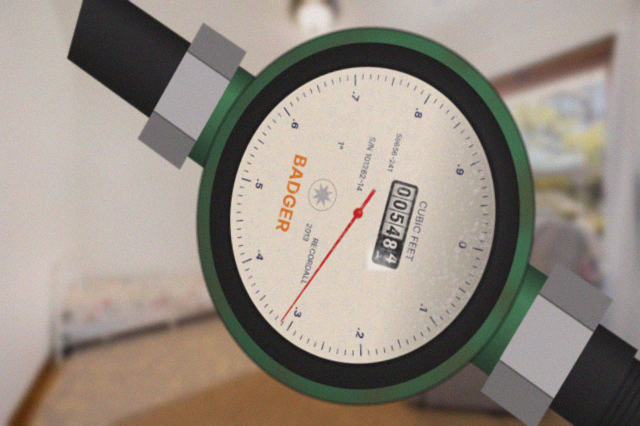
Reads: 5484.31ft³
